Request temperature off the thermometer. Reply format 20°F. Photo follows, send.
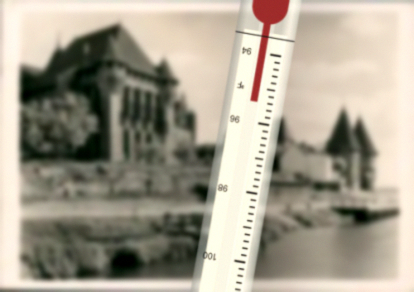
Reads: 95.4°F
